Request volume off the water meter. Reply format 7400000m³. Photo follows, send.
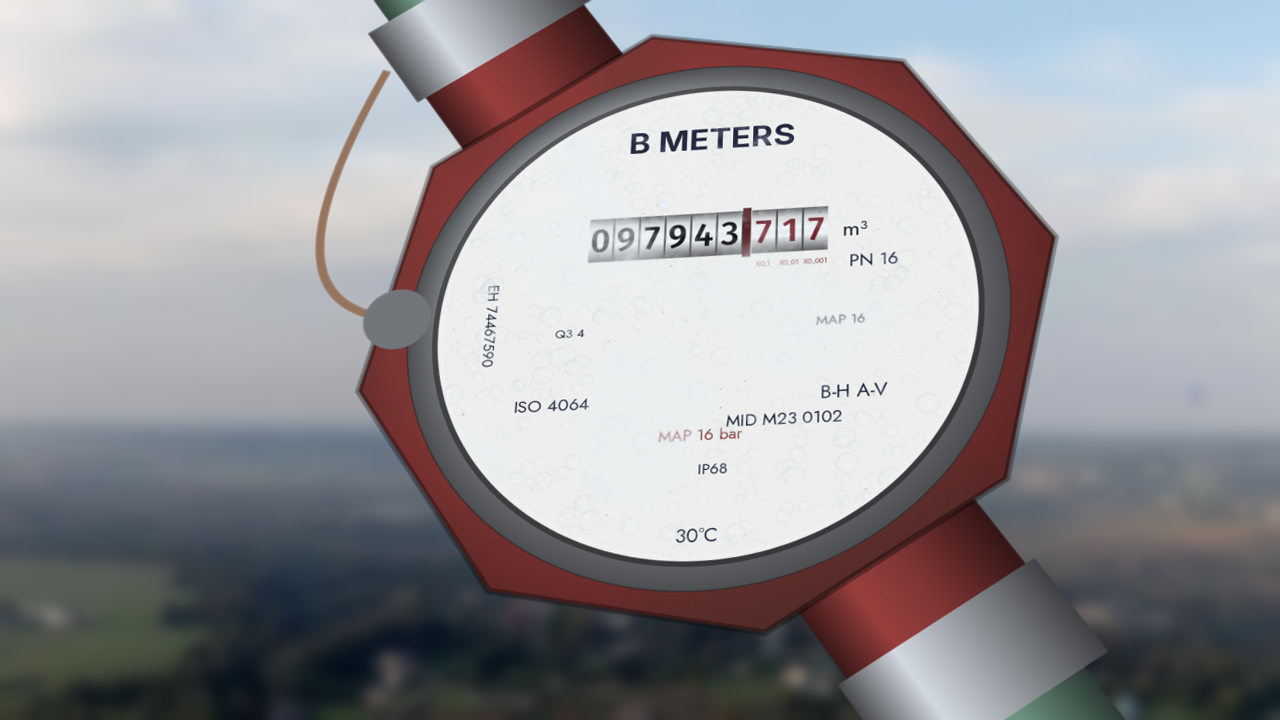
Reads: 97943.717m³
